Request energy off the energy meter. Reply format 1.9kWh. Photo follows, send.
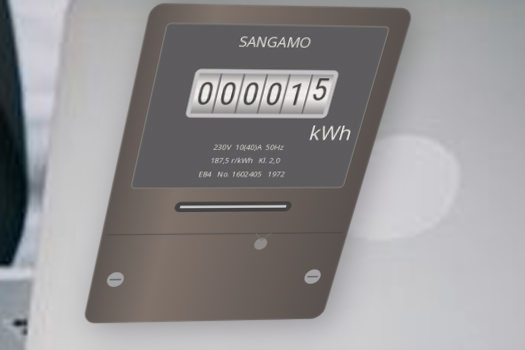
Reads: 15kWh
